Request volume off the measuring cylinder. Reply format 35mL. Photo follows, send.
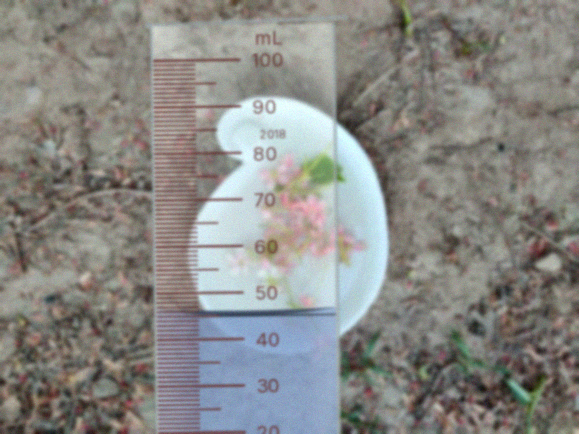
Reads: 45mL
